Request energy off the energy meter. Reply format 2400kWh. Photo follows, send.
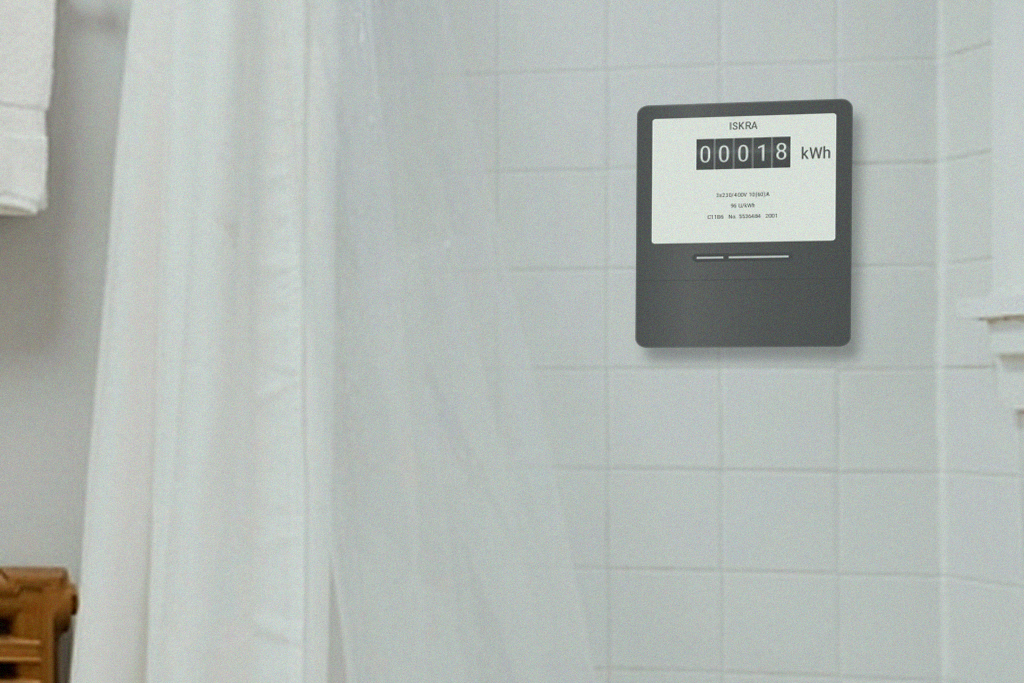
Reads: 18kWh
